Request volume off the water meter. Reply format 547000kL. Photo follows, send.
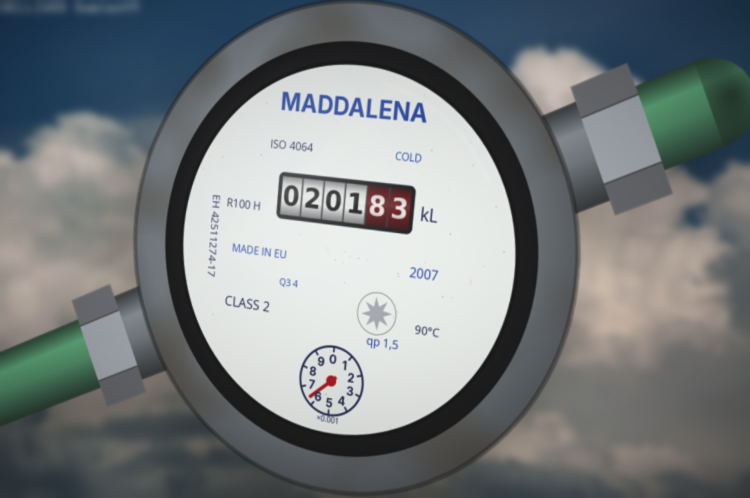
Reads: 201.836kL
